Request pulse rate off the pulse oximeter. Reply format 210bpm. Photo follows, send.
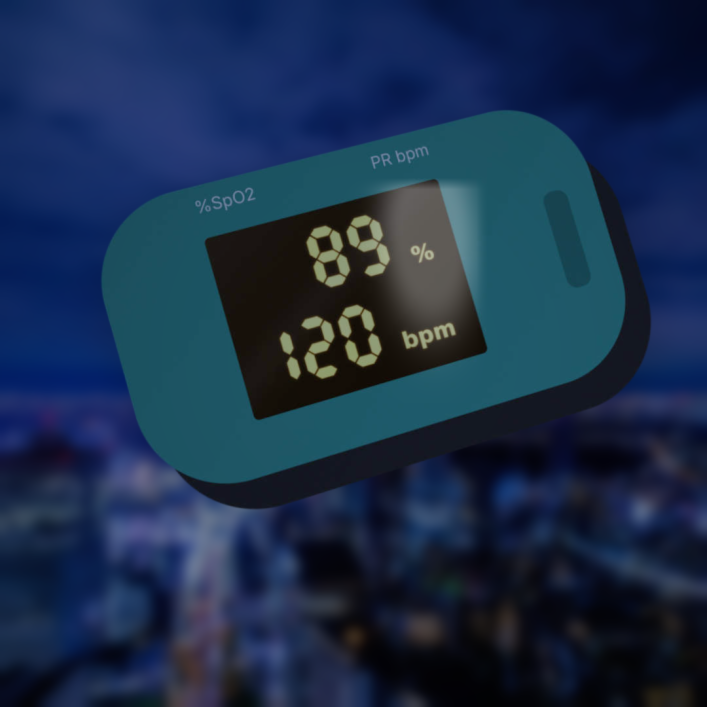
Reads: 120bpm
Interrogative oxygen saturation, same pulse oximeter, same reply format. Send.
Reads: 89%
